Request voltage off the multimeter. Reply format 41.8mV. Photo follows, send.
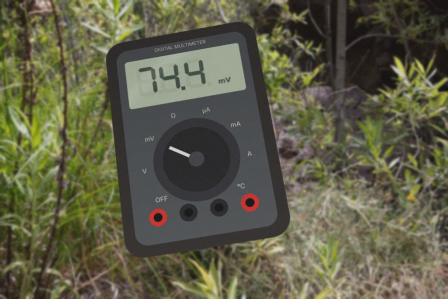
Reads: 74.4mV
